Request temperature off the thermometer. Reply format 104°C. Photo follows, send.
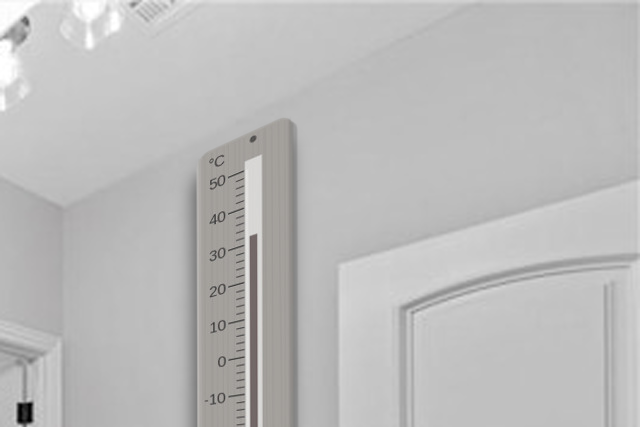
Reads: 32°C
